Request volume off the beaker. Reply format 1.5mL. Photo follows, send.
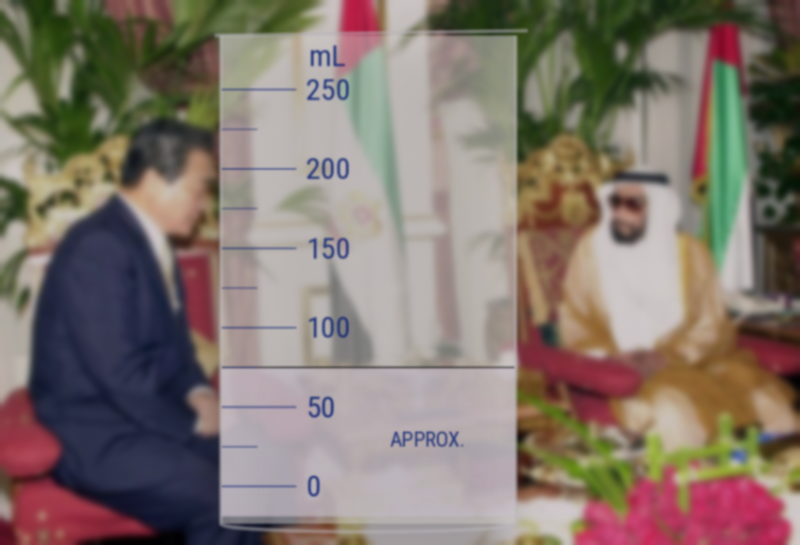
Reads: 75mL
